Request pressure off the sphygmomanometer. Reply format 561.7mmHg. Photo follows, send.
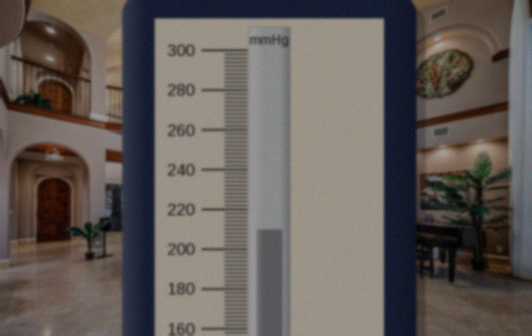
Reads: 210mmHg
